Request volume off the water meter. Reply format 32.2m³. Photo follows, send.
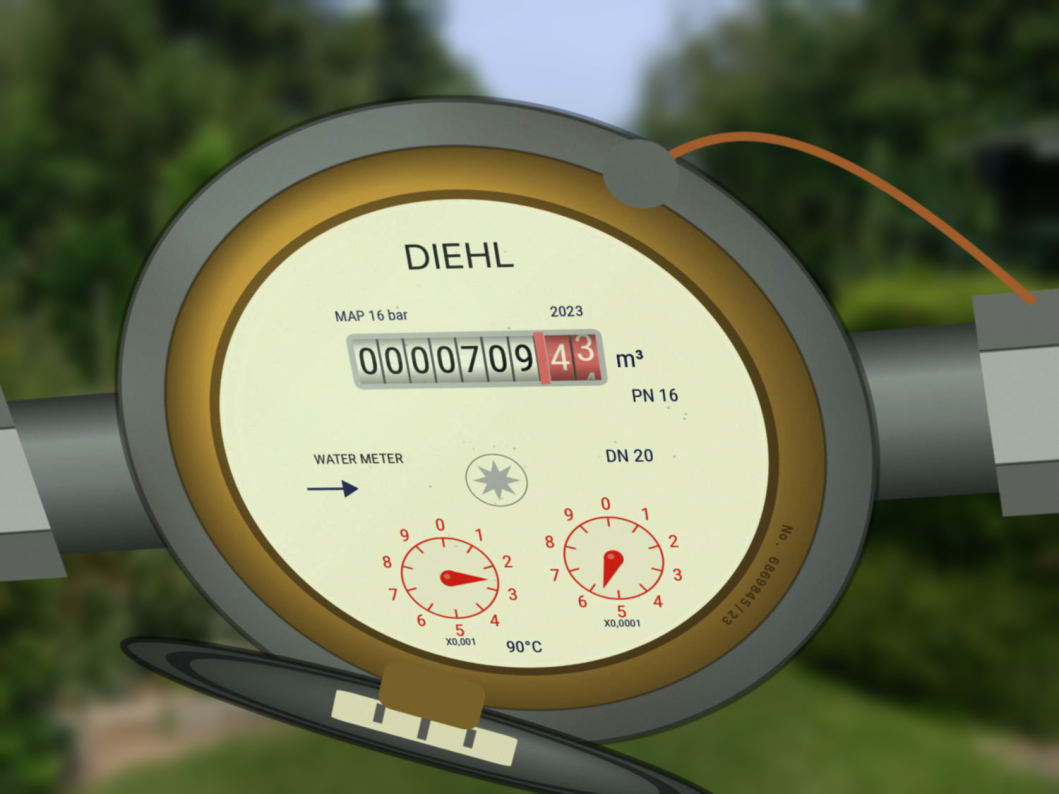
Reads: 709.4325m³
